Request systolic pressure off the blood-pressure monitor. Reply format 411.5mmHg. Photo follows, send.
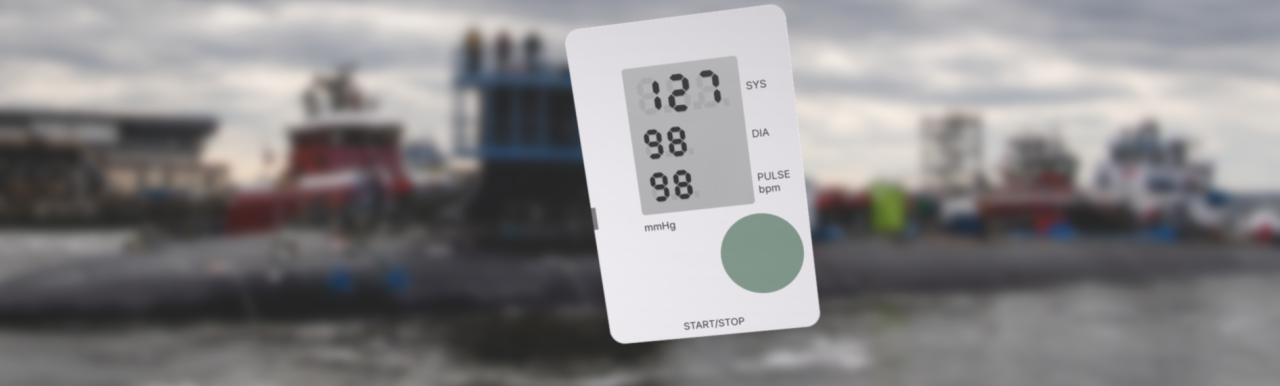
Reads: 127mmHg
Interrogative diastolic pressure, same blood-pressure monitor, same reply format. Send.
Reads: 98mmHg
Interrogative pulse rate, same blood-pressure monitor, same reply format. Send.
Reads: 98bpm
